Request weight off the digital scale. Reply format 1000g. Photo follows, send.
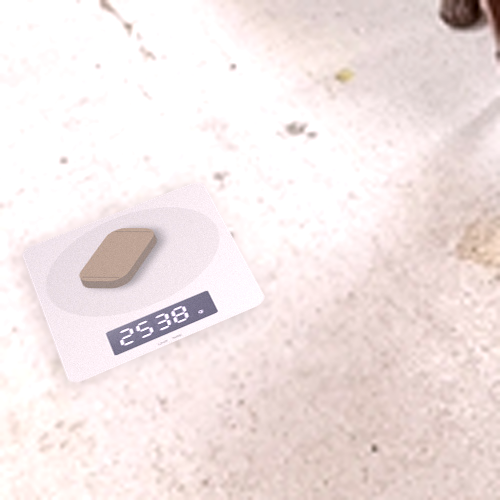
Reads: 2538g
